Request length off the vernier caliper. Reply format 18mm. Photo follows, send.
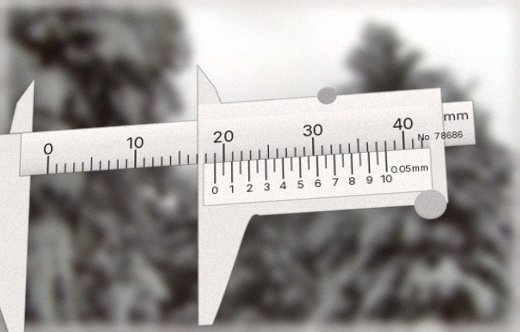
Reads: 19.0mm
